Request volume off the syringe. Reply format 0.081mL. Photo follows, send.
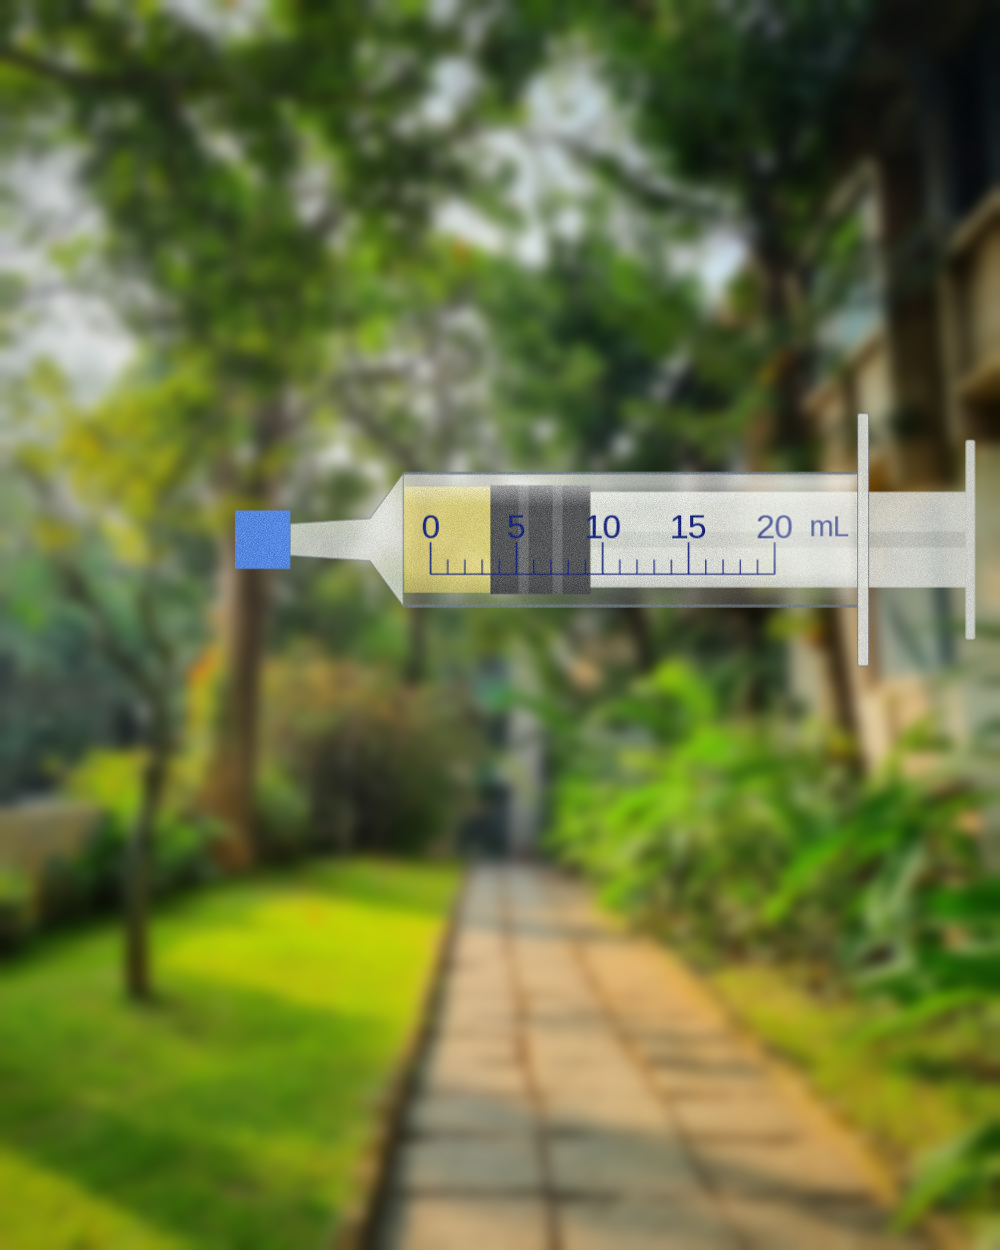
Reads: 3.5mL
